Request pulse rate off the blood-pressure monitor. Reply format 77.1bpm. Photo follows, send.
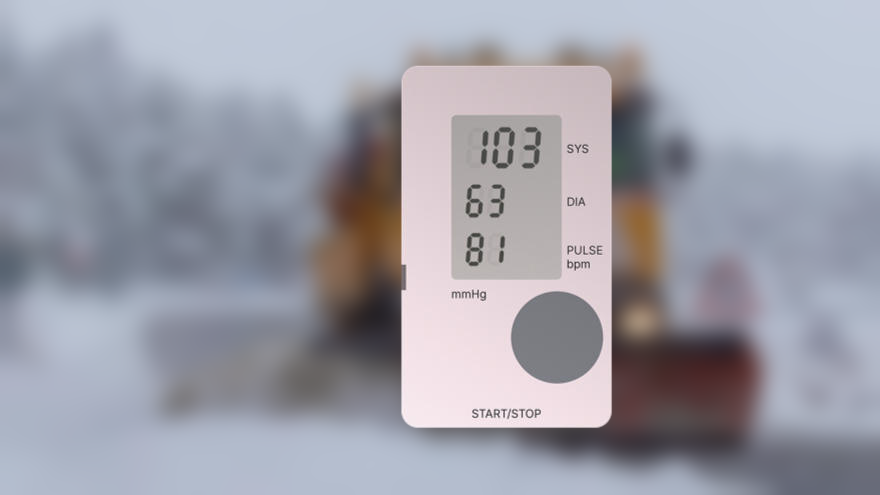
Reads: 81bpm
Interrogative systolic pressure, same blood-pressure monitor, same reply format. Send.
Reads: 103mmHg
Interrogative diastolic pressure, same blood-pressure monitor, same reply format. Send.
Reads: 63mmHg
